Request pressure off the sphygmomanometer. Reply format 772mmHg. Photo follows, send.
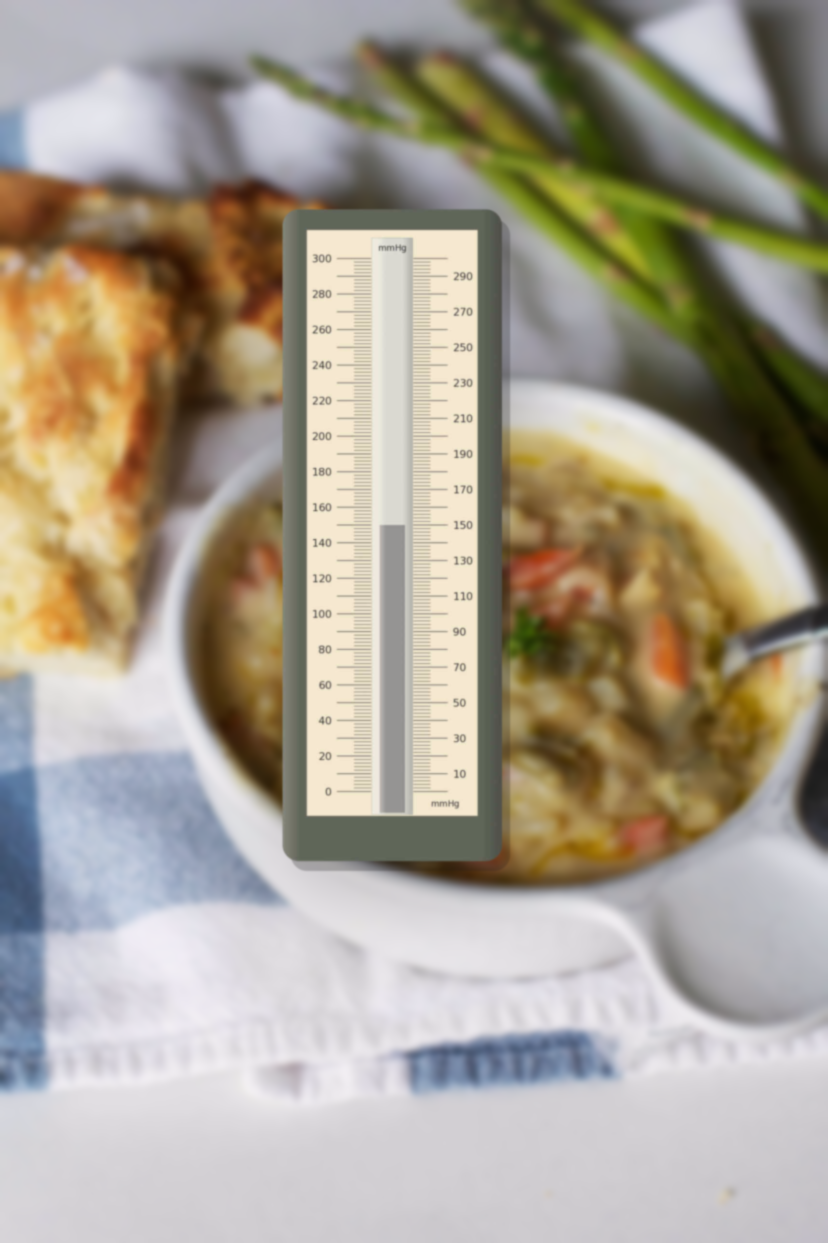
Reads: 150mmHg
